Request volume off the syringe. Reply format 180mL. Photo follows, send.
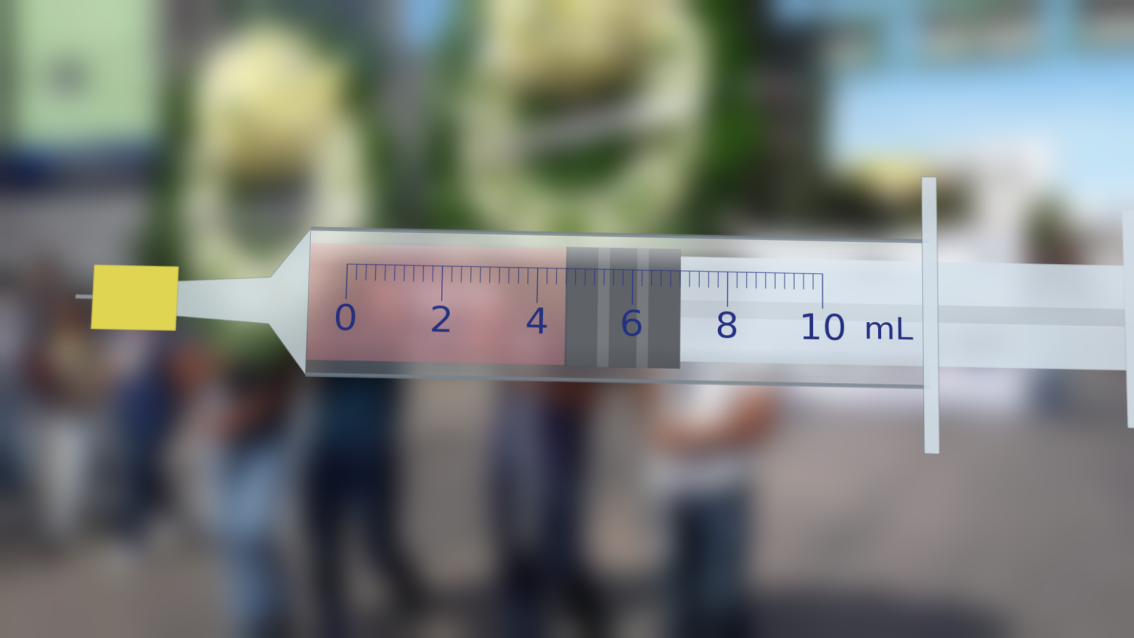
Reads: 4.6mL
